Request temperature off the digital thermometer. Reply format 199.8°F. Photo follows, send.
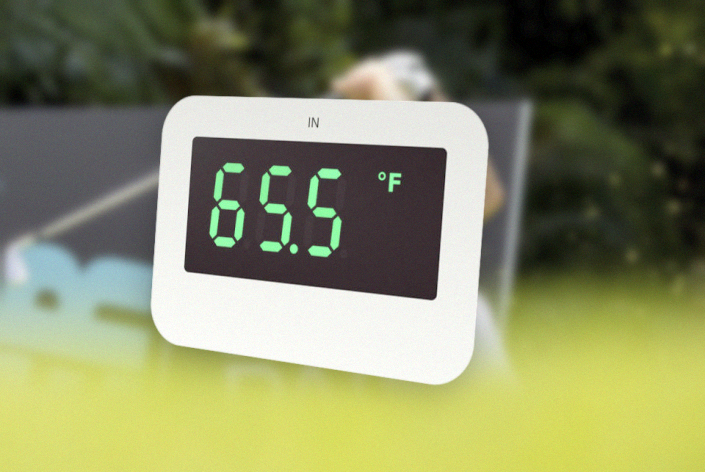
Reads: 65.5°F
